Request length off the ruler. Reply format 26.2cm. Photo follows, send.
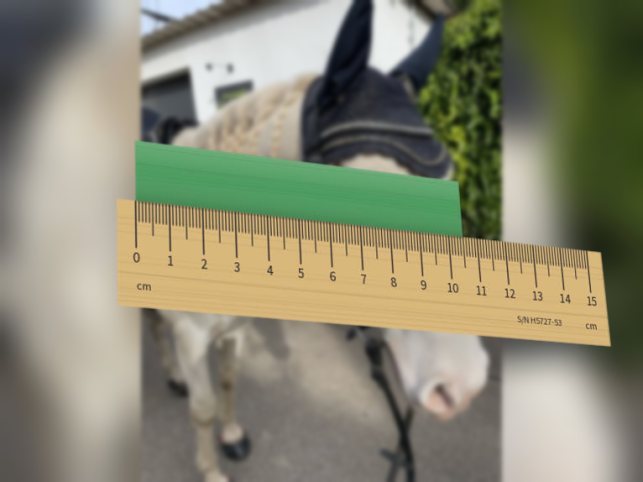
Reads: 10.5cm
